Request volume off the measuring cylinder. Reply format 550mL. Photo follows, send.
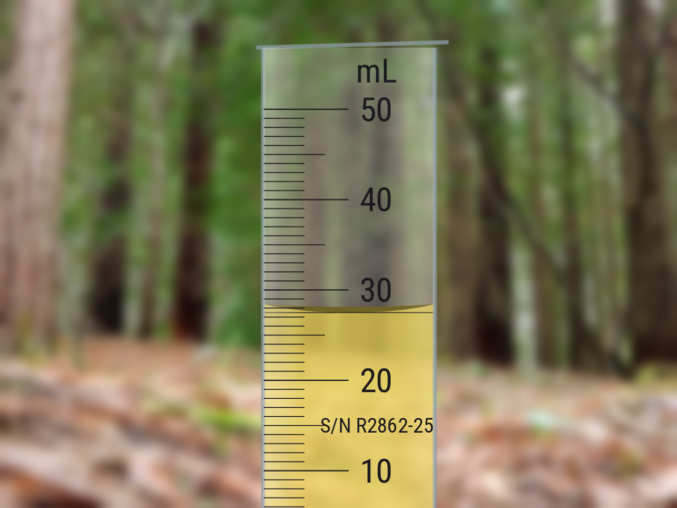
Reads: 27.5mL
